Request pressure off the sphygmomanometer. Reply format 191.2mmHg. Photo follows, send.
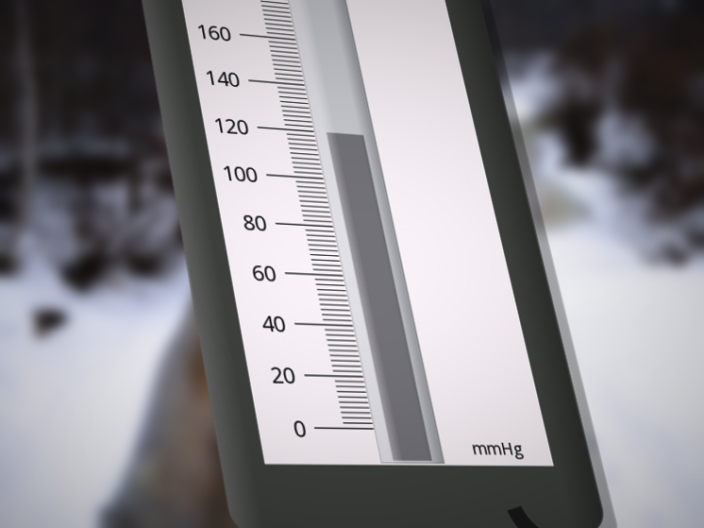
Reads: 120mmHg
